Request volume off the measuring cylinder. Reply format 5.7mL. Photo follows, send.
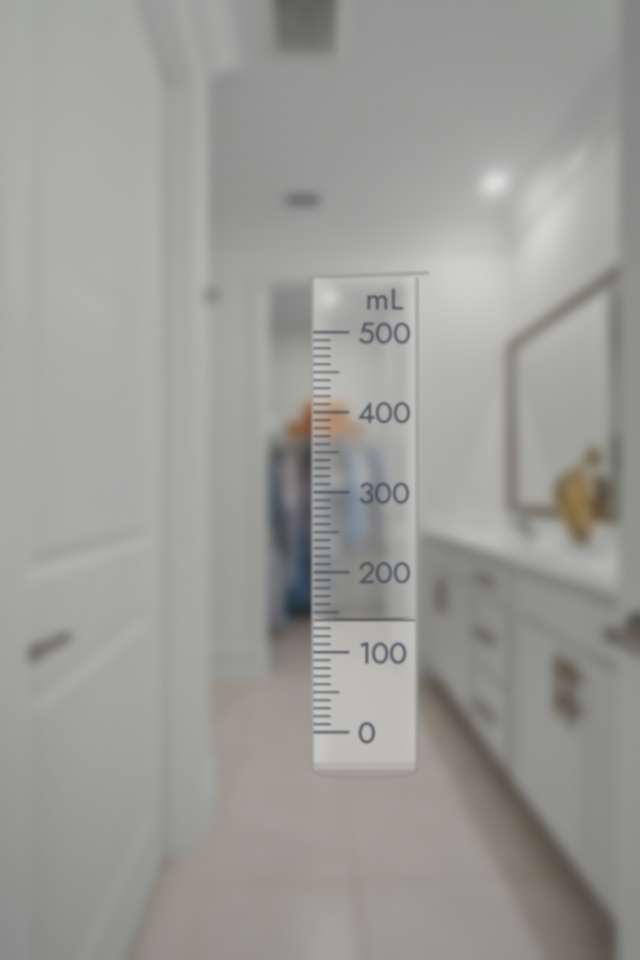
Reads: 140mL
